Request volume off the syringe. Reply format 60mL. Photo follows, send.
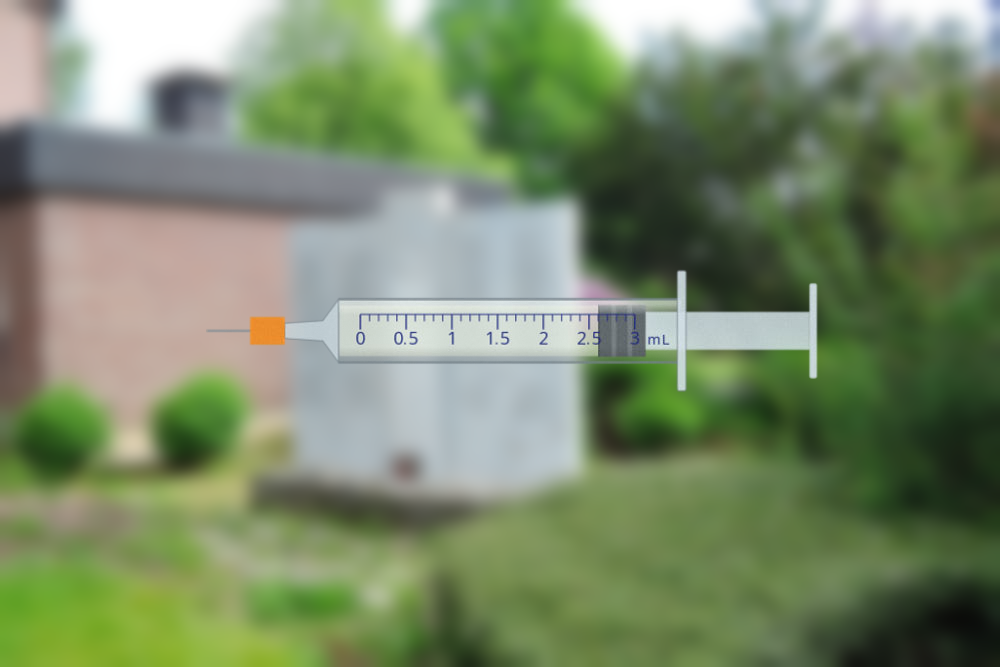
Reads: 2.6mL
